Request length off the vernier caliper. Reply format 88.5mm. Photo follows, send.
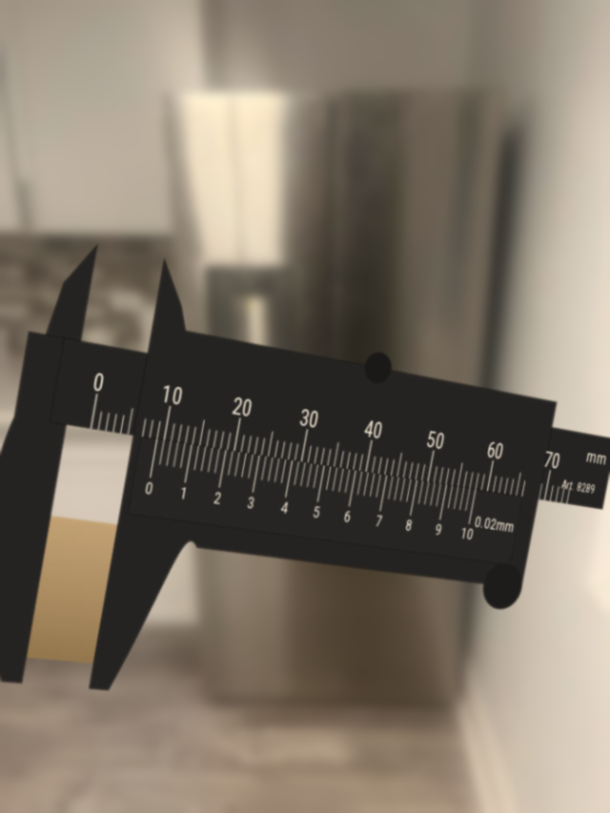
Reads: 9.0mm
